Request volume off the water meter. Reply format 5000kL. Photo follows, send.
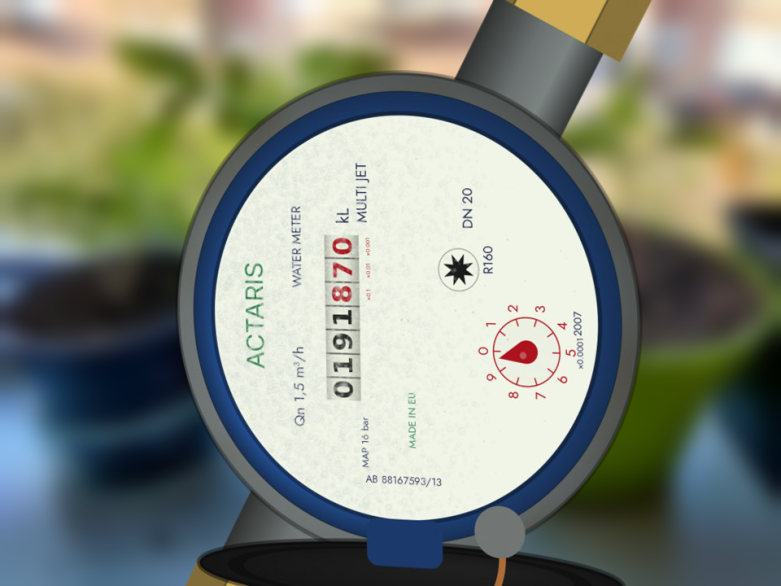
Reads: 191.8699kL
